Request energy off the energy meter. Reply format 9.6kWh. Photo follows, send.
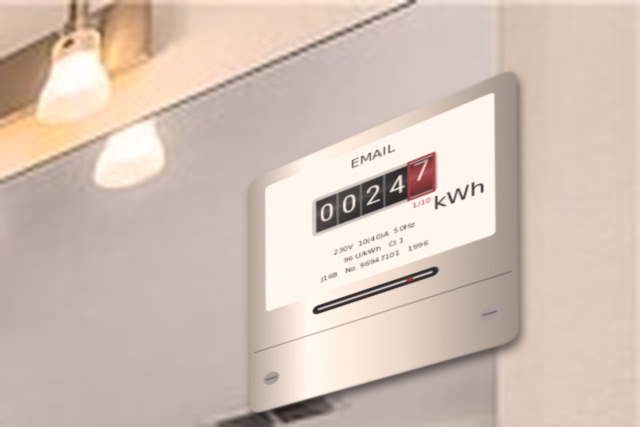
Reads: 24.7kWh
